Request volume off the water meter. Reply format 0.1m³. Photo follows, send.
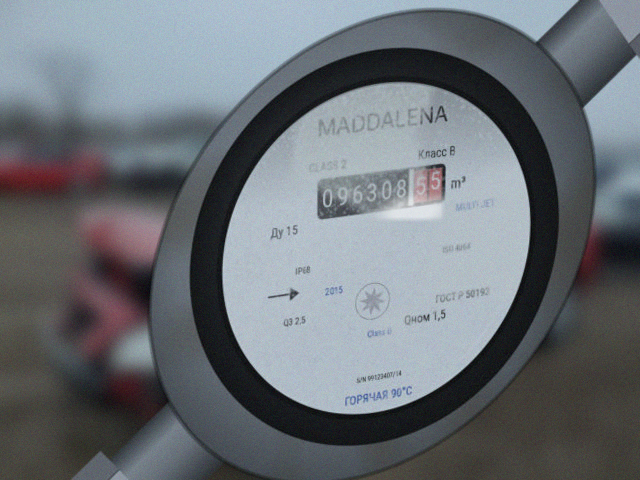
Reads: 96308.55m³
